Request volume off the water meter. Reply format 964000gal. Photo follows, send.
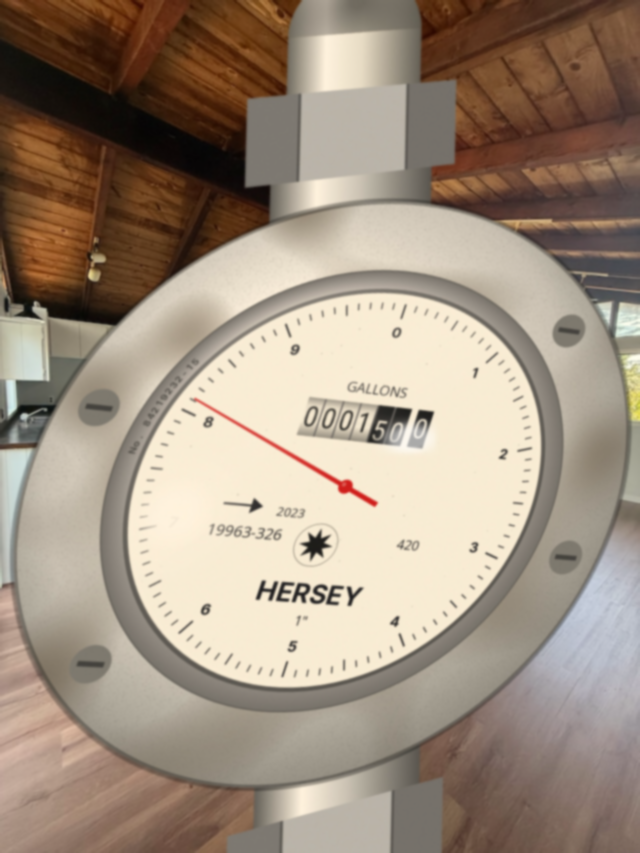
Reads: 1498.1gal
